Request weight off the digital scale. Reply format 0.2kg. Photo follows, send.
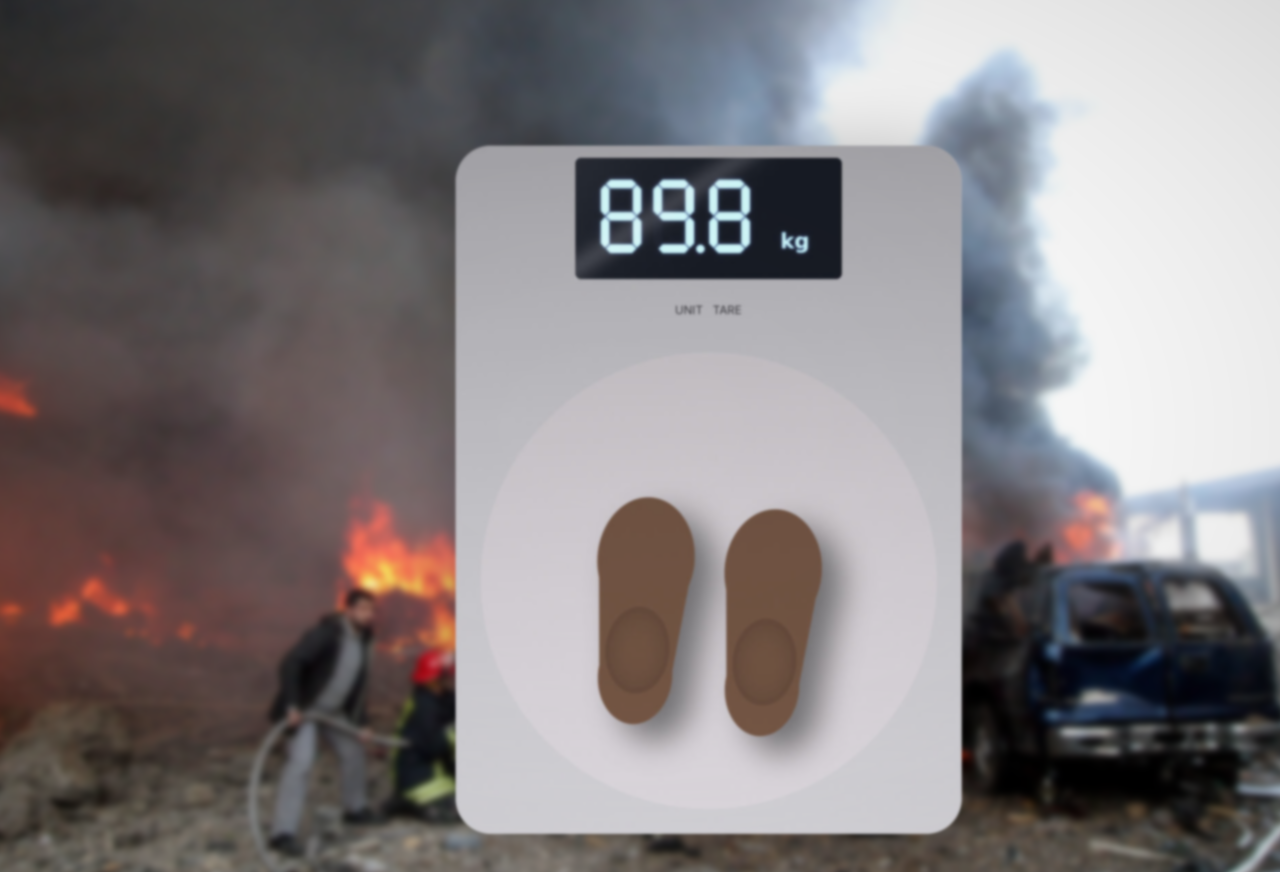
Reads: 89.8kg
